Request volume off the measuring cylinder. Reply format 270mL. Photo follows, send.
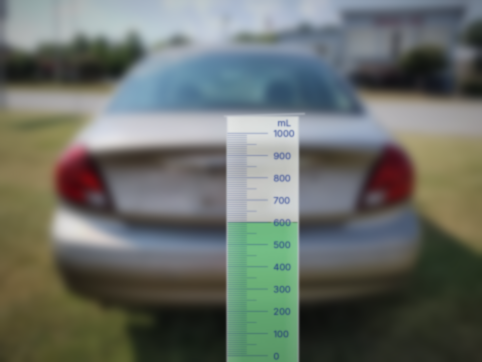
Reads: 600mL
